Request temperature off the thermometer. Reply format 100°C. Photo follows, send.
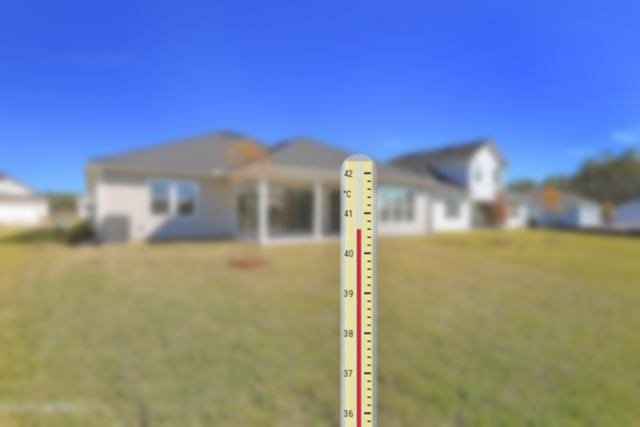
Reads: 40.6°C
